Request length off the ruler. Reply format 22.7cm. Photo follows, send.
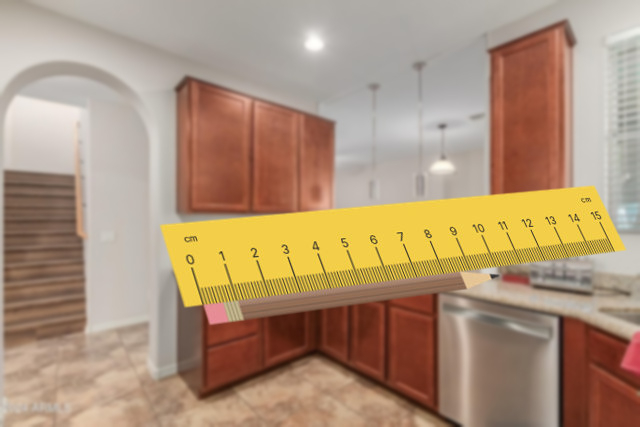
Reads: 10cm
